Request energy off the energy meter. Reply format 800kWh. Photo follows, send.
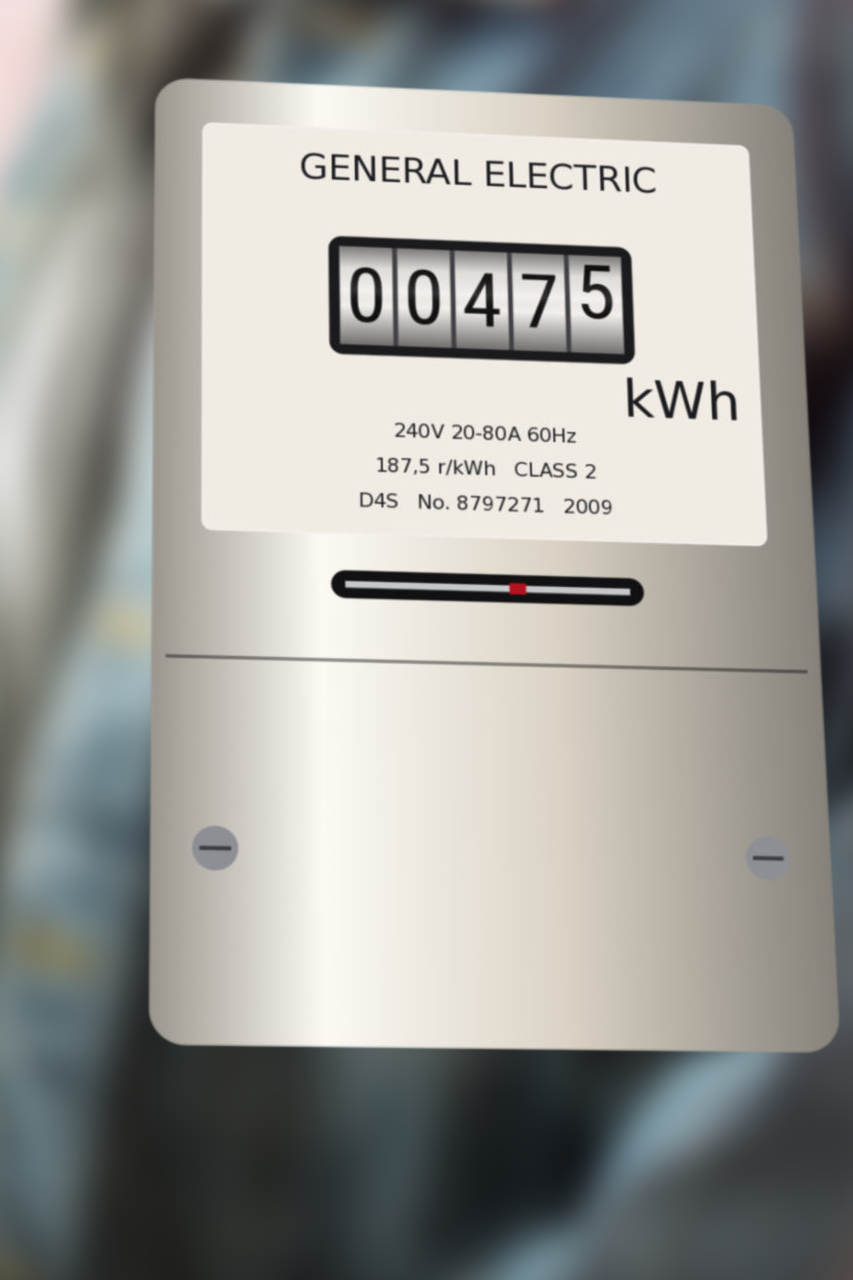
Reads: 475kWh
